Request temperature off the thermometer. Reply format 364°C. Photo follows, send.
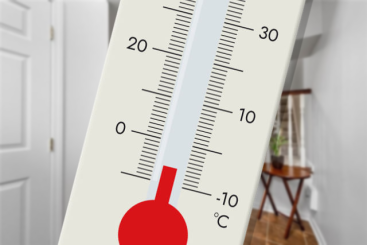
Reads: -6°C
